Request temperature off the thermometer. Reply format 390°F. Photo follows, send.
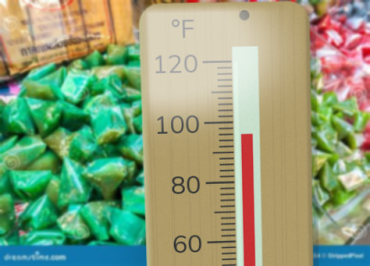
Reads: 96°F
